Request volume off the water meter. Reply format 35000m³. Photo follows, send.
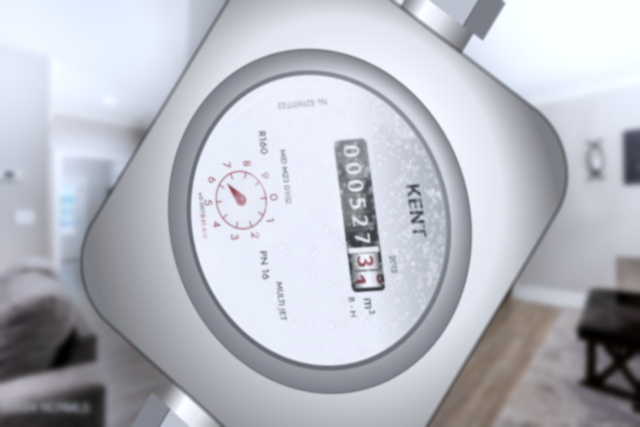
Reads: 527.306m³
